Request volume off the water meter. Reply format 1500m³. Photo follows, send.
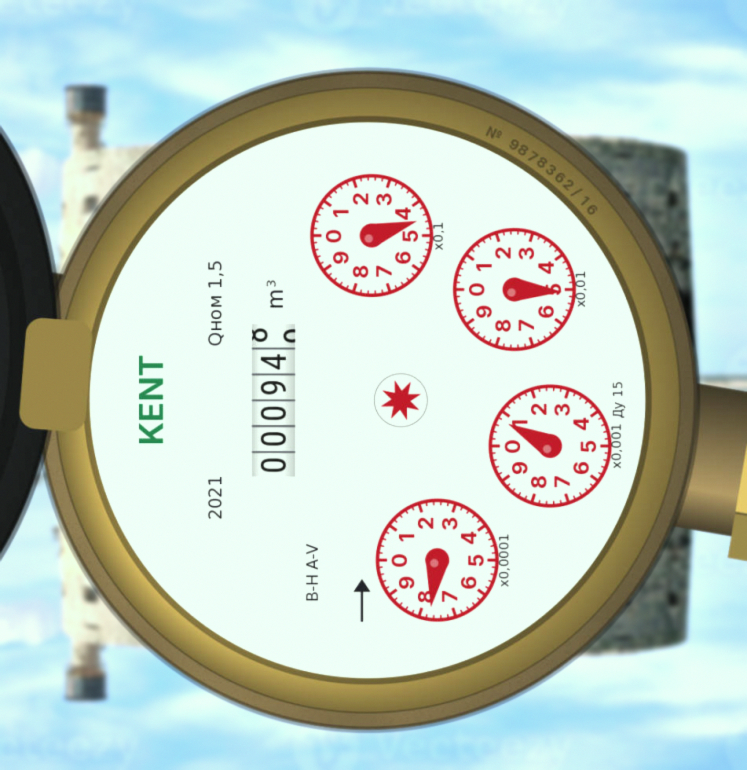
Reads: 948.4507m³
